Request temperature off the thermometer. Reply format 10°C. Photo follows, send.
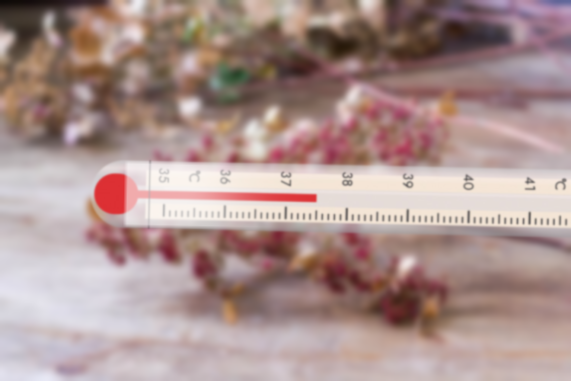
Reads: 37.5°C
